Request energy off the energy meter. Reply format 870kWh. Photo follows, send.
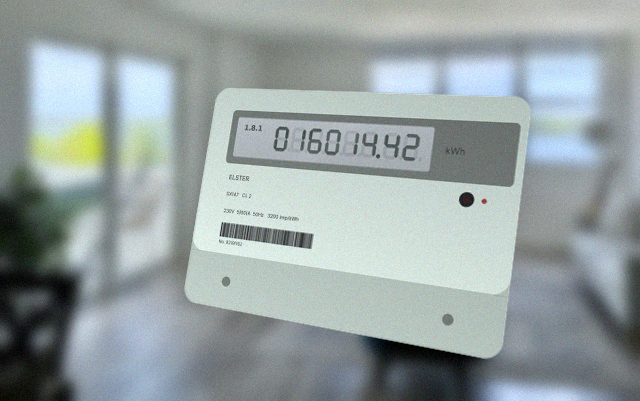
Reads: 16014.42kWh
